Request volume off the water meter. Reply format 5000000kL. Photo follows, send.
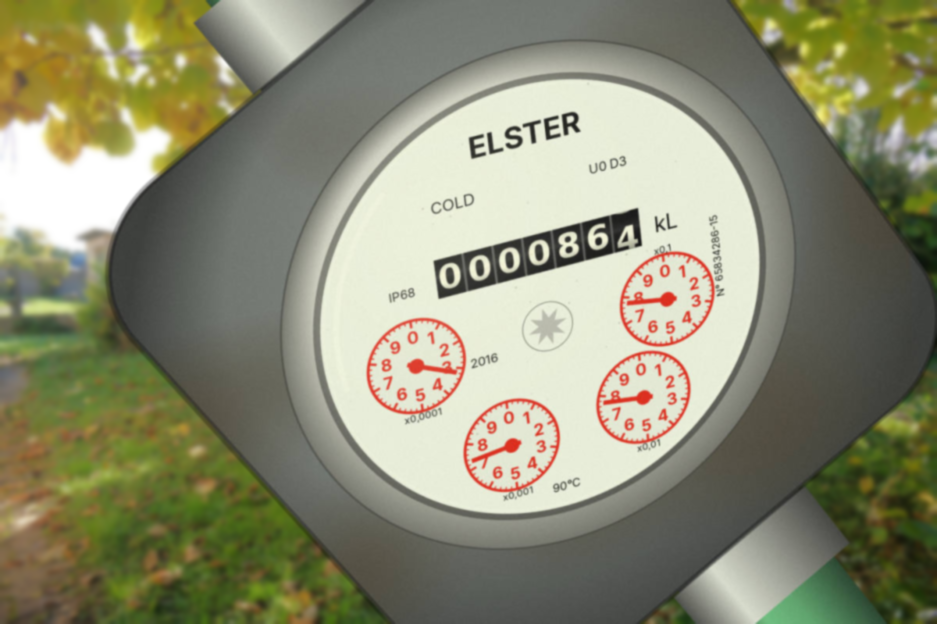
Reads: 863.7773kL
